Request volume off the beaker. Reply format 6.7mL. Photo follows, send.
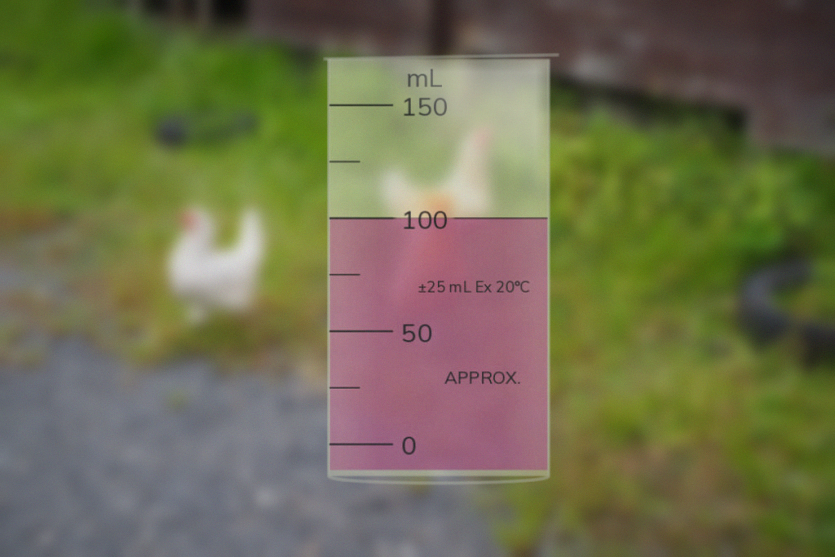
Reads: 100mL
